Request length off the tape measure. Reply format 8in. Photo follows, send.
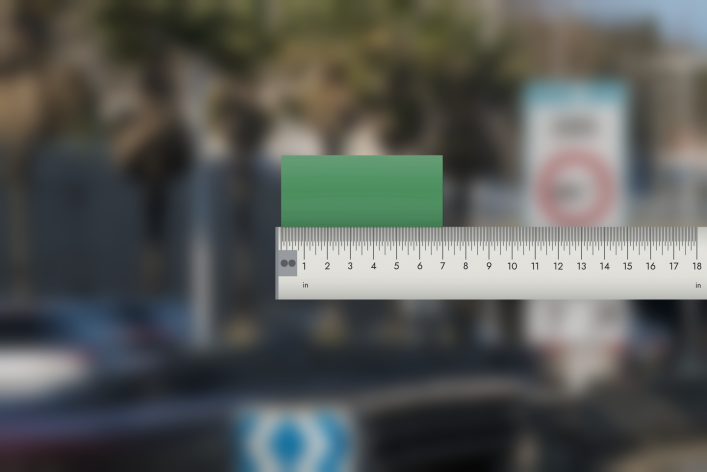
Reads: 7in
